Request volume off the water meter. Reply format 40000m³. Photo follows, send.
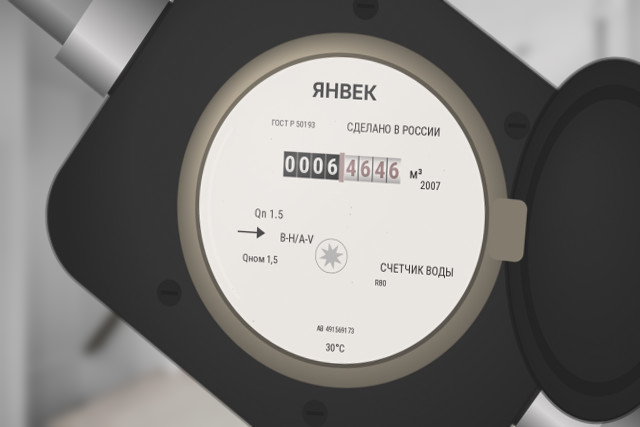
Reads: 6.4646m³
